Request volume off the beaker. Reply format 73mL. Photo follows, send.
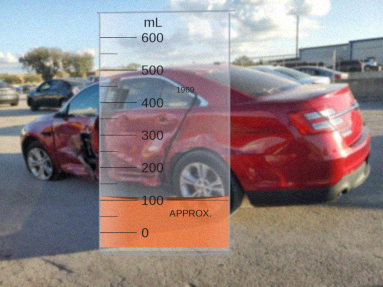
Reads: 100mL
